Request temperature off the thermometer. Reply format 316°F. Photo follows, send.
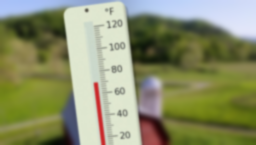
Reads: 70°F
